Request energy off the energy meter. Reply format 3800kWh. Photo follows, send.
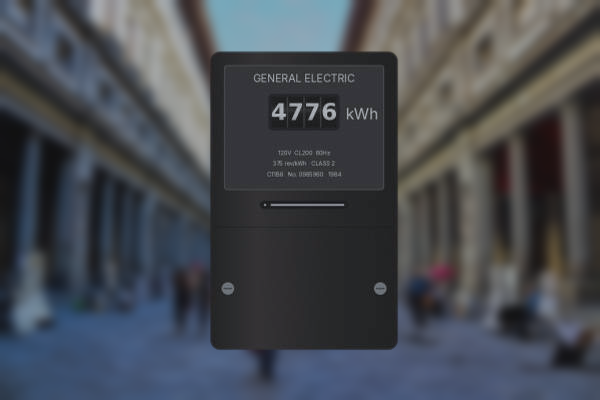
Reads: 4776kWh
